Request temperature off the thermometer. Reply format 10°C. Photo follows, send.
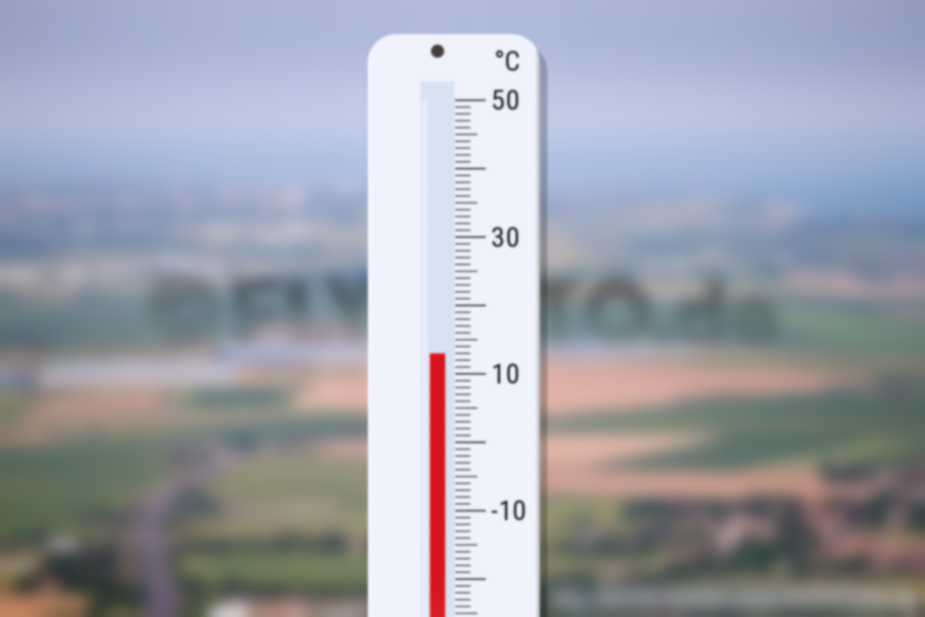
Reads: 13°C
